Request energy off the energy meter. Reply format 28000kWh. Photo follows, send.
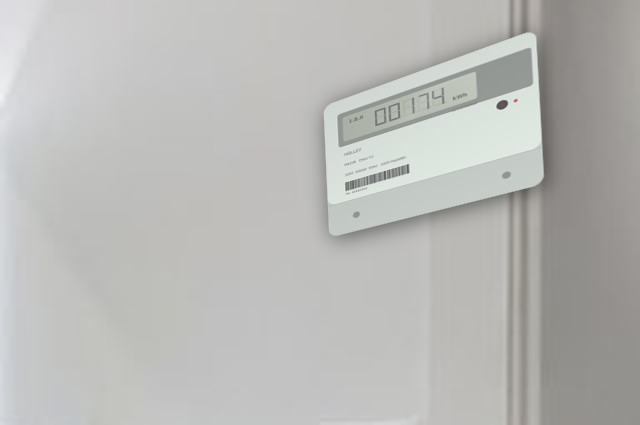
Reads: 174kWh
